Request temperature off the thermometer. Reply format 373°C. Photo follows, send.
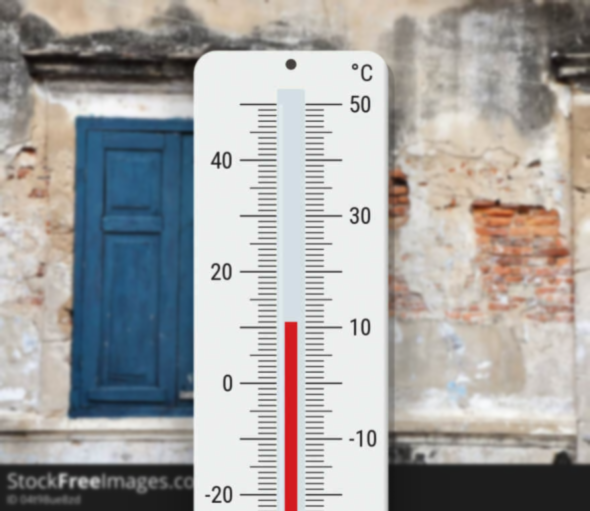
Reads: 11°C
